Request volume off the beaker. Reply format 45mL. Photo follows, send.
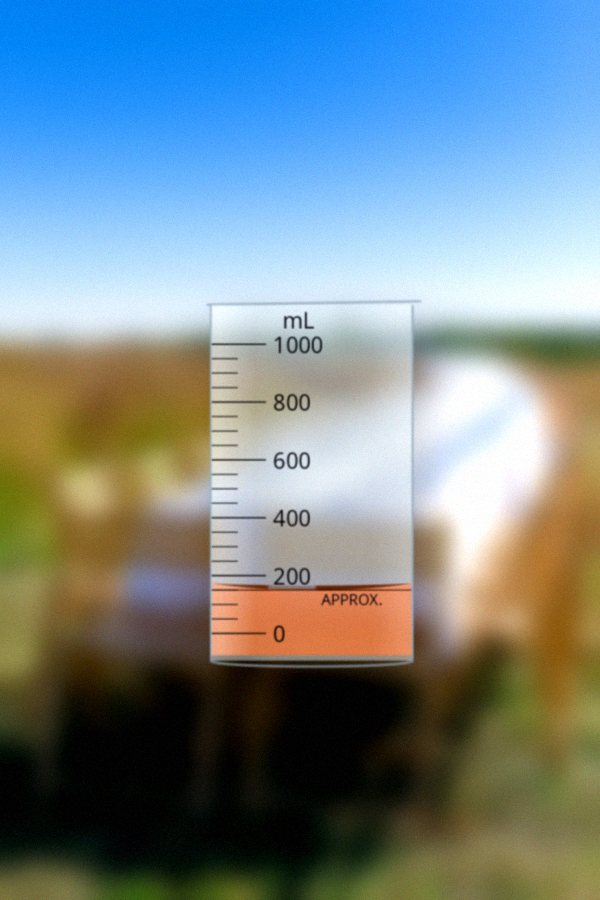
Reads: 150mL
